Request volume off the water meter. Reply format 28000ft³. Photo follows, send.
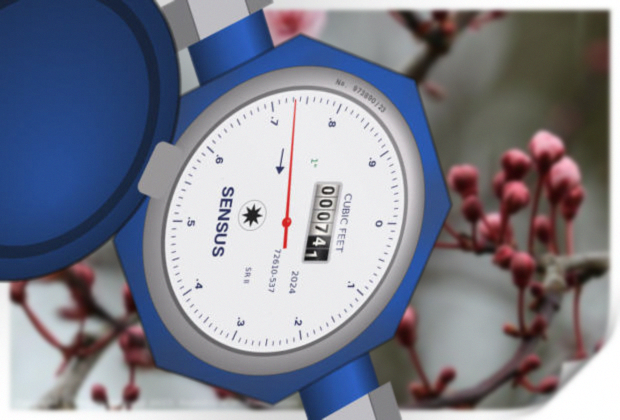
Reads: 740.73ft³
